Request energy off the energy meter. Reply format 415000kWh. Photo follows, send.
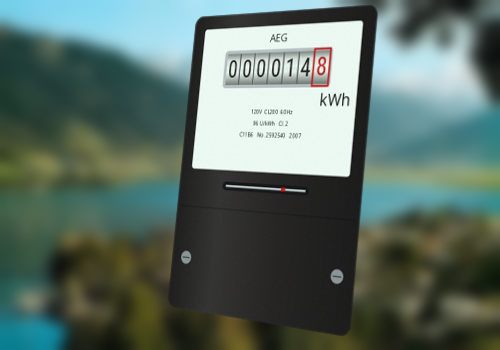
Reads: 14.8kWh
